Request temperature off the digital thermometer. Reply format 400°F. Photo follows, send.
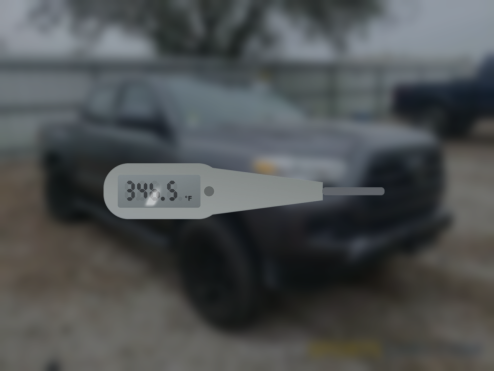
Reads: 346.5°F
